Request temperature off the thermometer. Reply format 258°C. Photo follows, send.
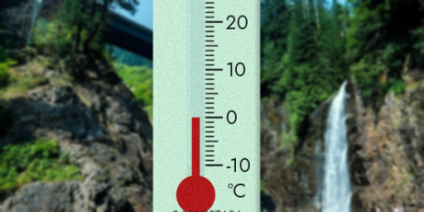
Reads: 0°C
